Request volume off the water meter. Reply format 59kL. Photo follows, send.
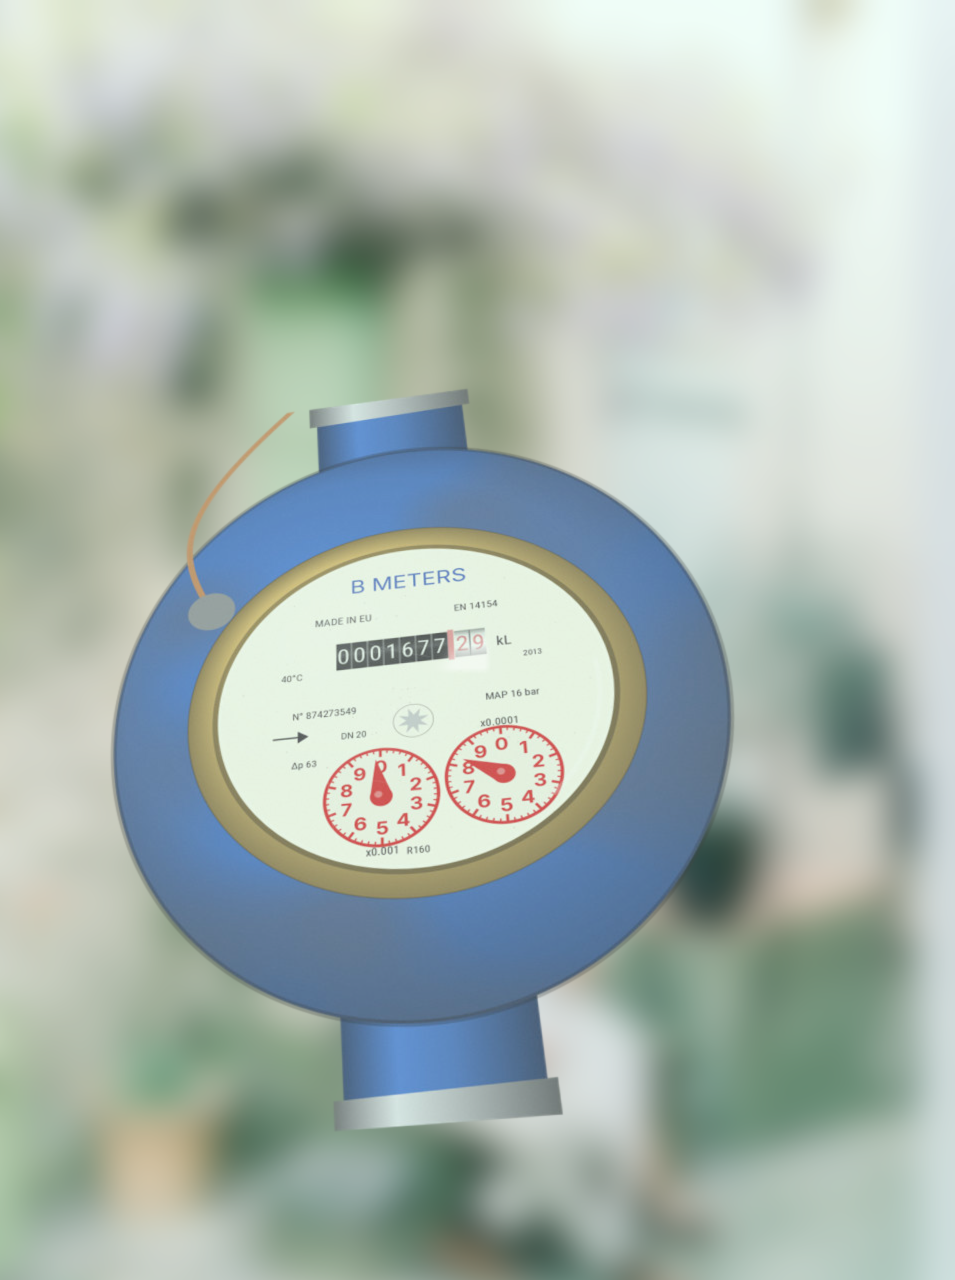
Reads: 1677.2898kL
